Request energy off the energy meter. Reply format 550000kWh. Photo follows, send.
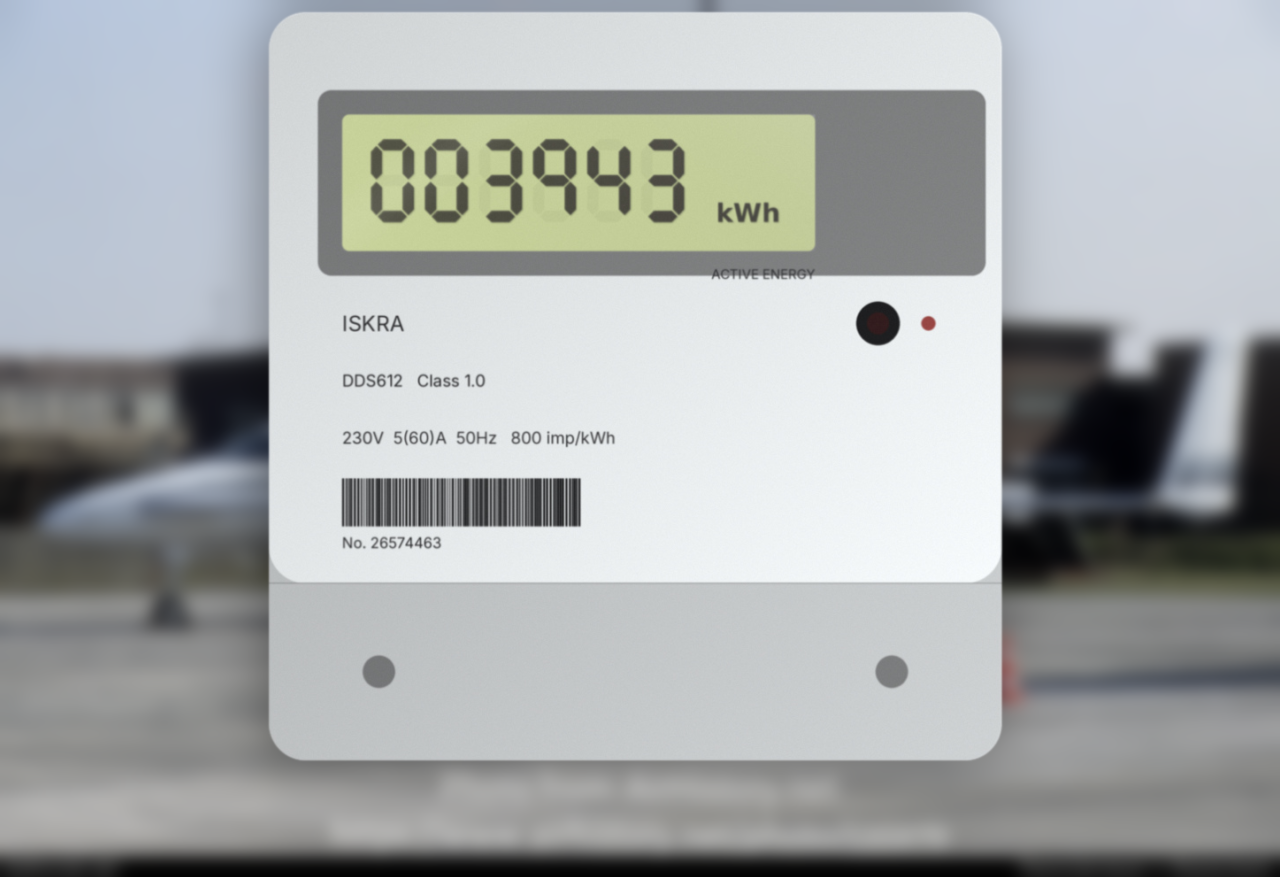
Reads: 3943kWh
